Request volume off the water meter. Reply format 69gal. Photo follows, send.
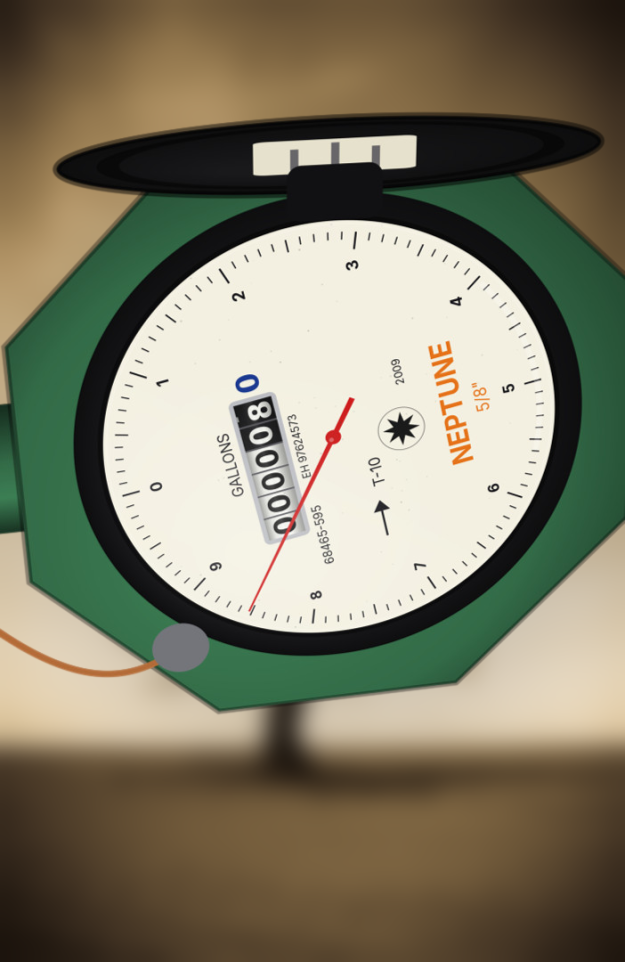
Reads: 78.5gal
